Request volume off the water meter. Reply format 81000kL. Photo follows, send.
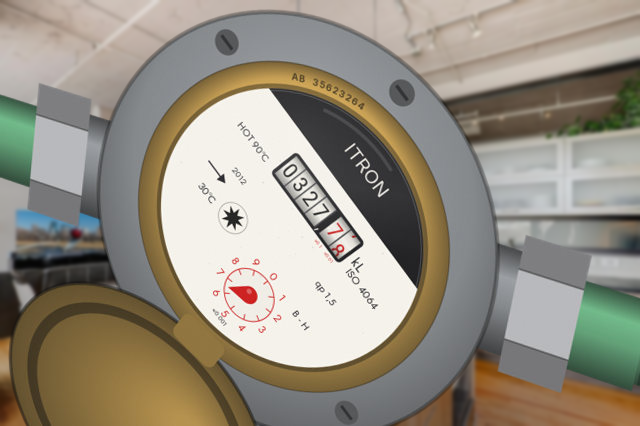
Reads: 327.776kL
